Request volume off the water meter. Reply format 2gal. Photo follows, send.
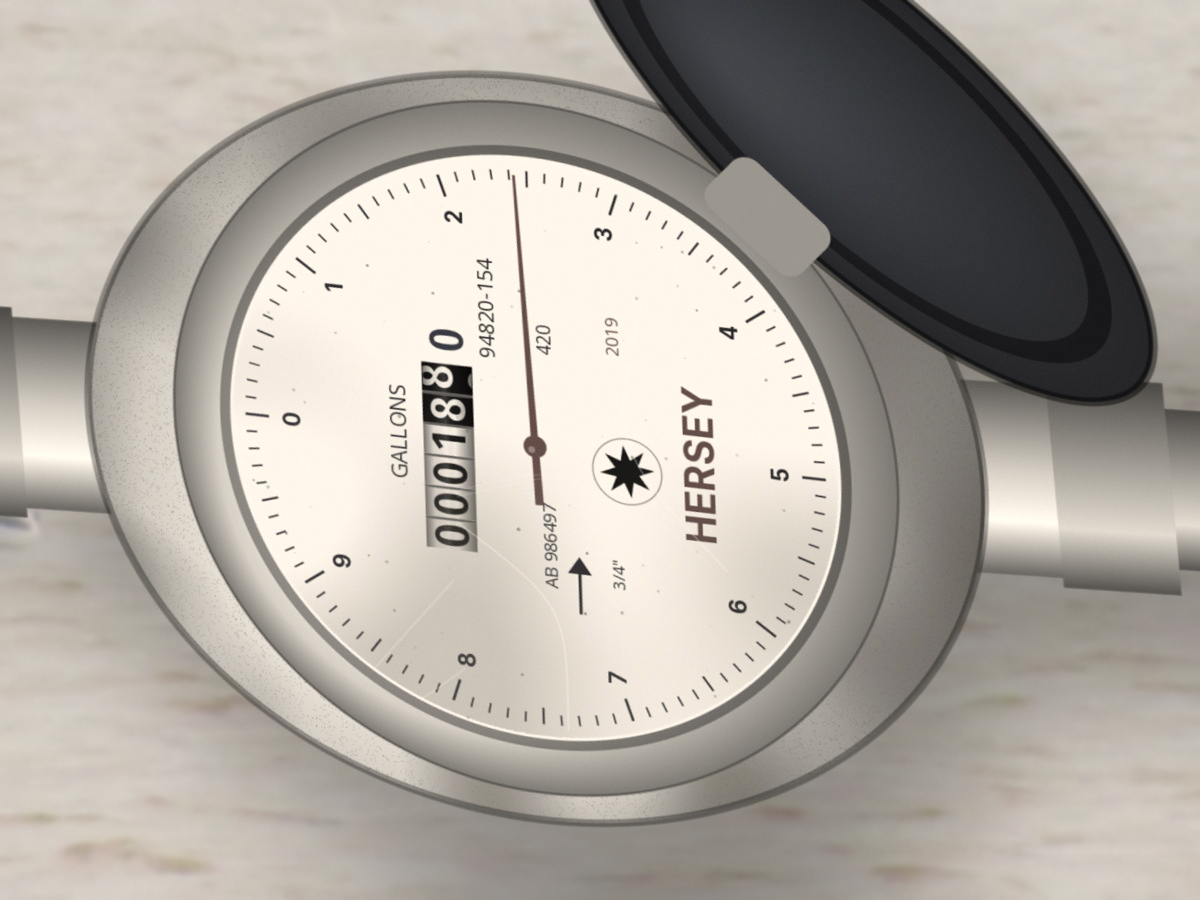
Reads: 1882.4gal
